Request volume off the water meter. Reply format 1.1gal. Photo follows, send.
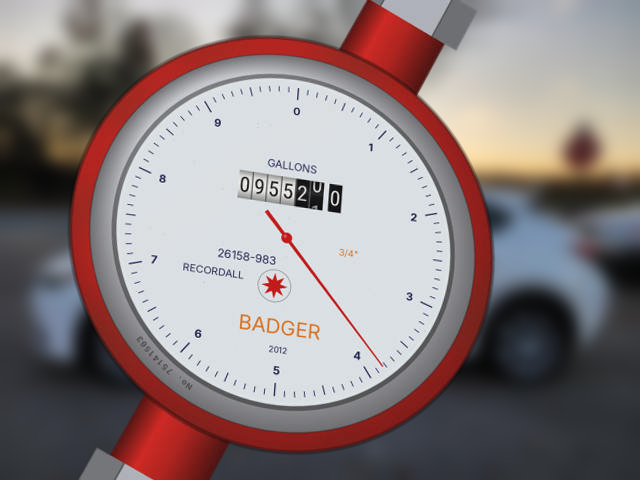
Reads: 955203.8gal
